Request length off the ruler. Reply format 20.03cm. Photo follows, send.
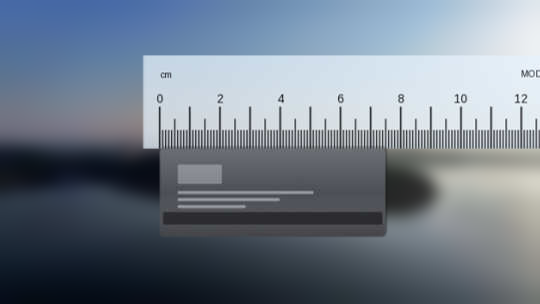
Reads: 7.5cm
